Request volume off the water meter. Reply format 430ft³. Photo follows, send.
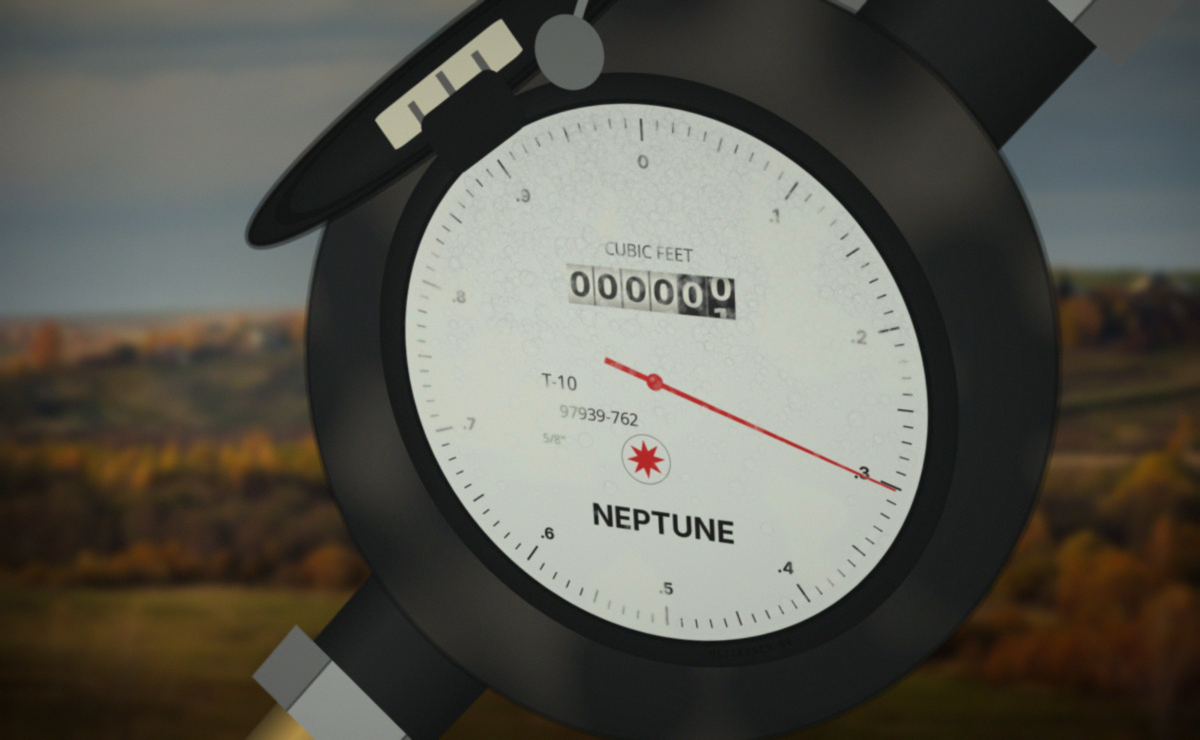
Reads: 0.30ft³
